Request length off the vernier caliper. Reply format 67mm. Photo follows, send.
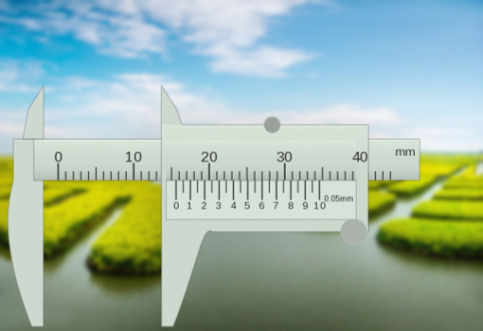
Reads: 15.6mm
